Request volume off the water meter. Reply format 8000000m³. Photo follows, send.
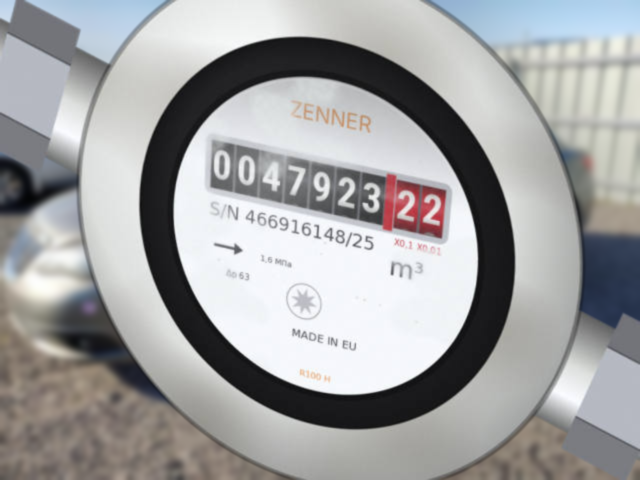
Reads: 47923.22m³
